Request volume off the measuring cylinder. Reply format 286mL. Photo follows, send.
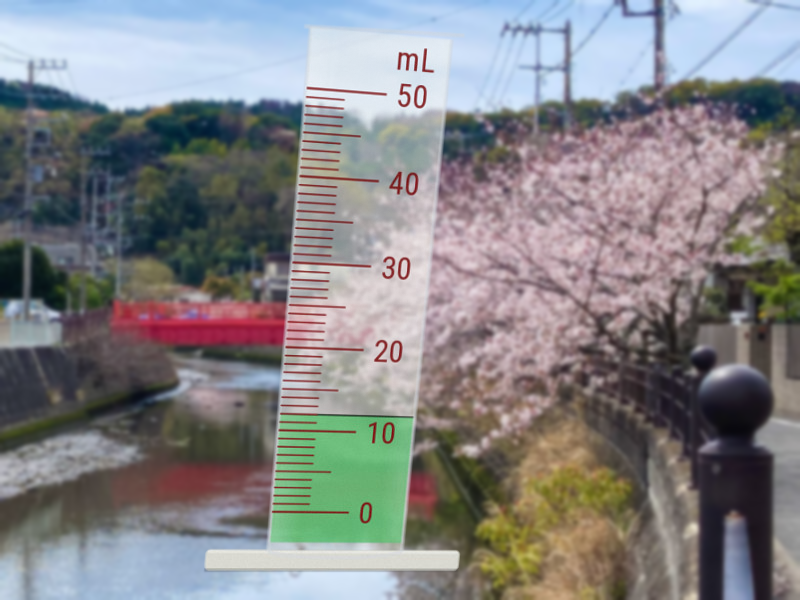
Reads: 12mL
